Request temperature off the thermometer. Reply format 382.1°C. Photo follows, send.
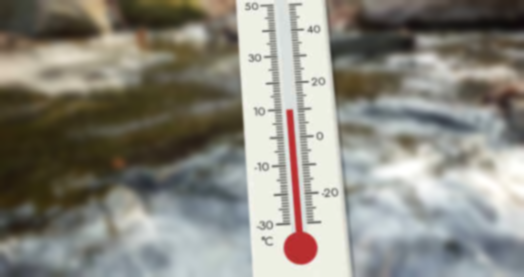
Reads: 10°C
